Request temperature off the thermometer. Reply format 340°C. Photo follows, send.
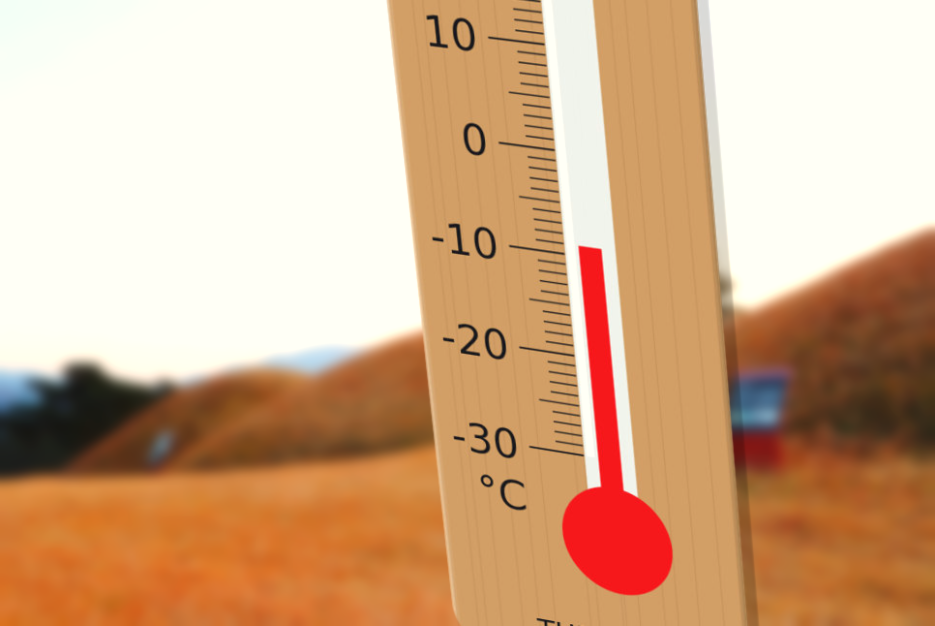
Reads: -9°C
